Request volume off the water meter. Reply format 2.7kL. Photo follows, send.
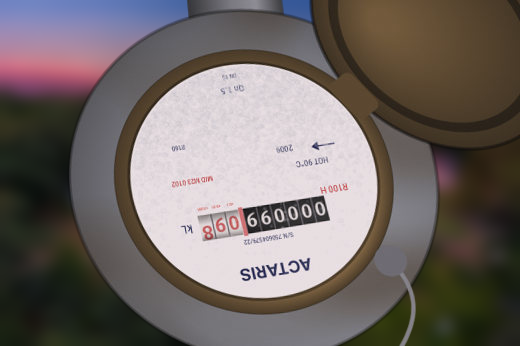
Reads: 99.098kL
